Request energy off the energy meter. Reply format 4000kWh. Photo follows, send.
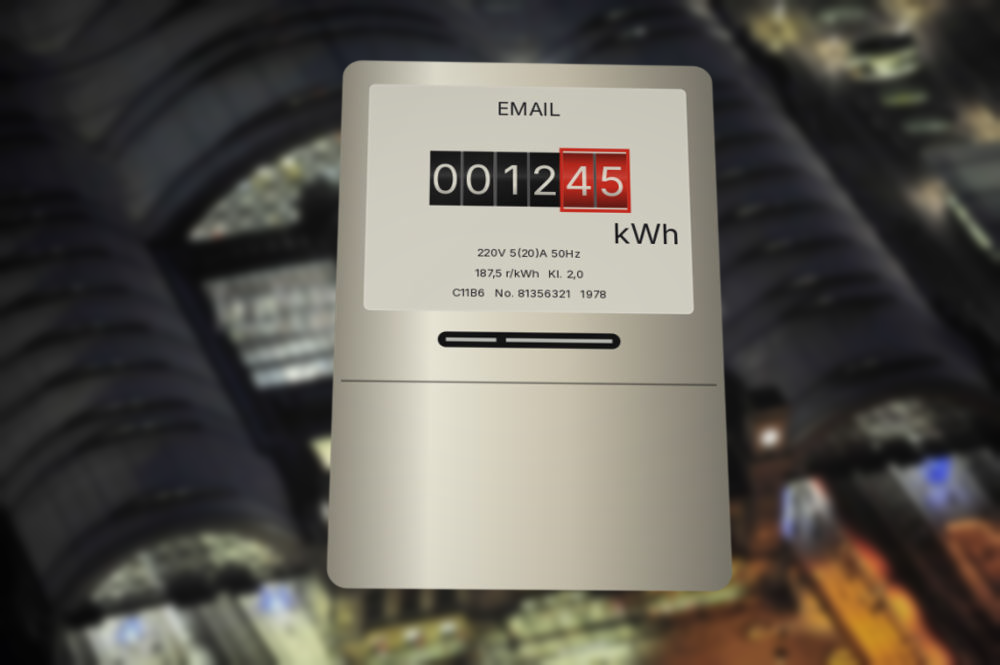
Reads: 12.45kWh
